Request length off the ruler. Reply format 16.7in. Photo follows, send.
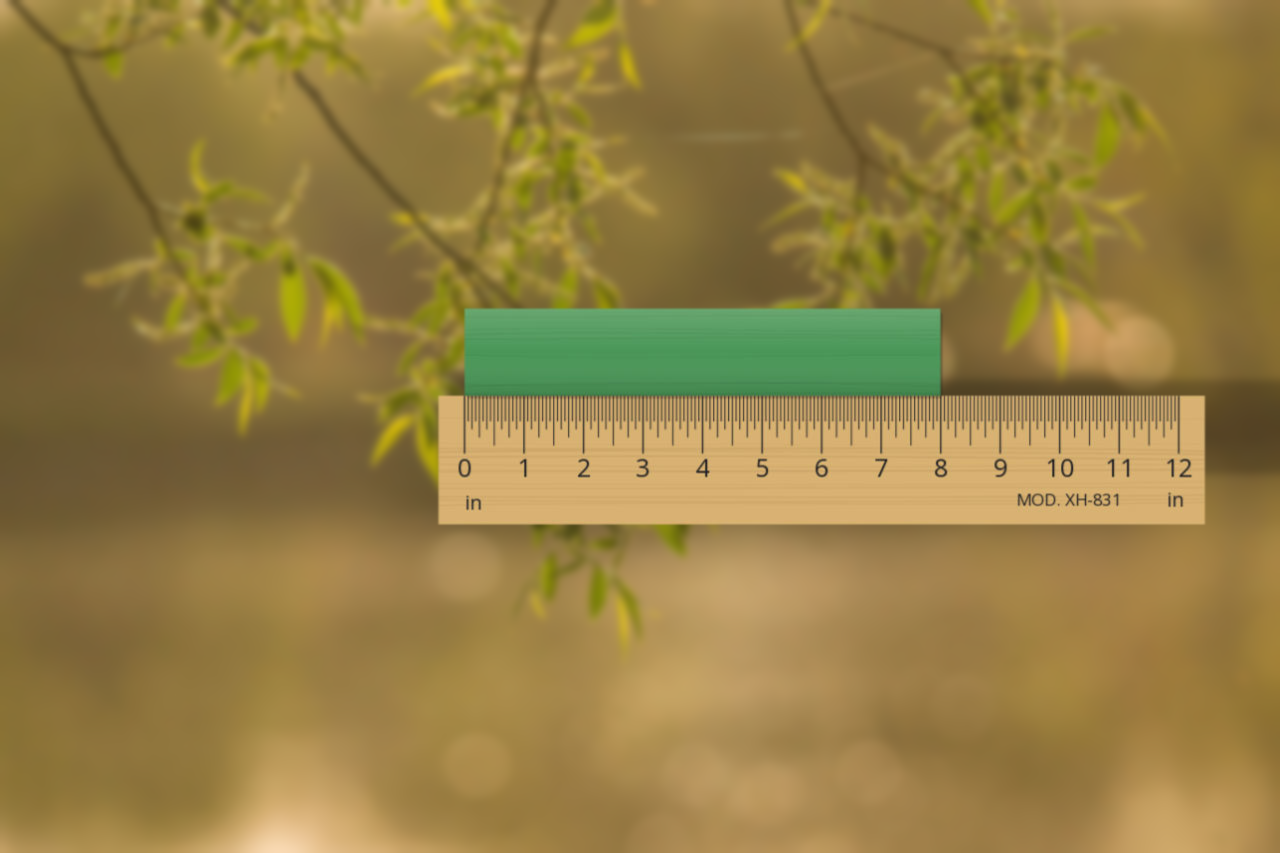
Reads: 8in
